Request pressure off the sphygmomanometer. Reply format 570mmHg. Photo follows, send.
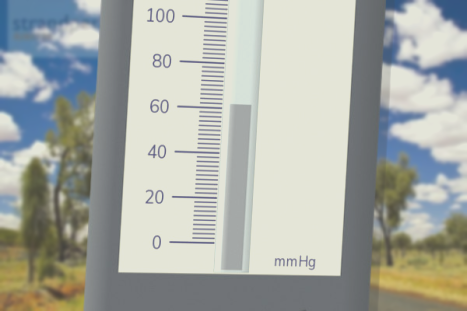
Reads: 62mmHg
